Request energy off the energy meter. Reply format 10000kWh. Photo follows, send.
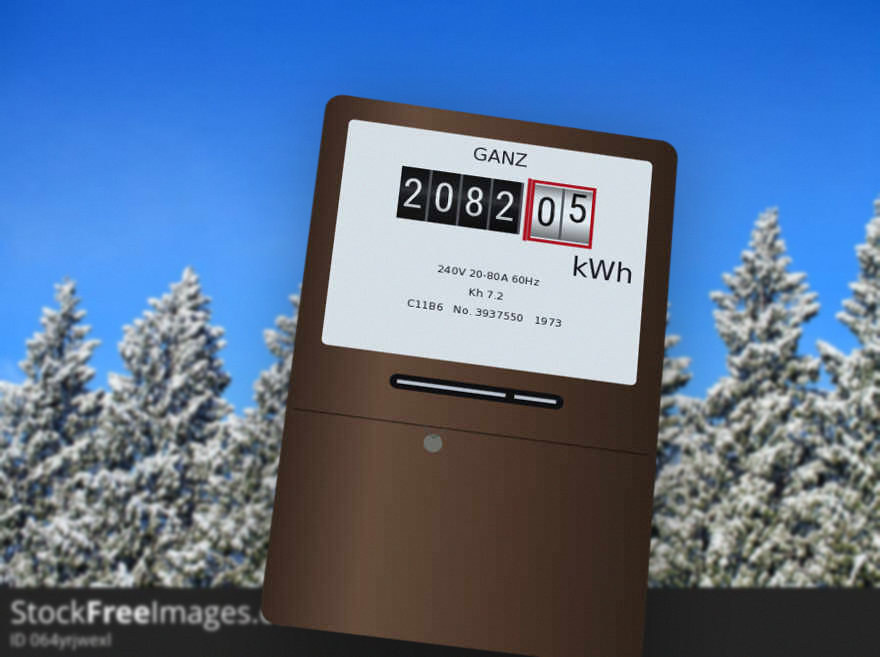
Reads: 2082.05kWh
